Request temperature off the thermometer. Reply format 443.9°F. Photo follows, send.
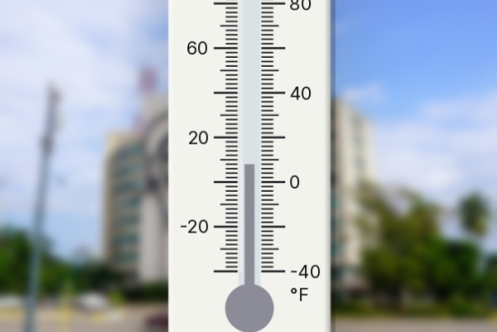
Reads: 8°F
